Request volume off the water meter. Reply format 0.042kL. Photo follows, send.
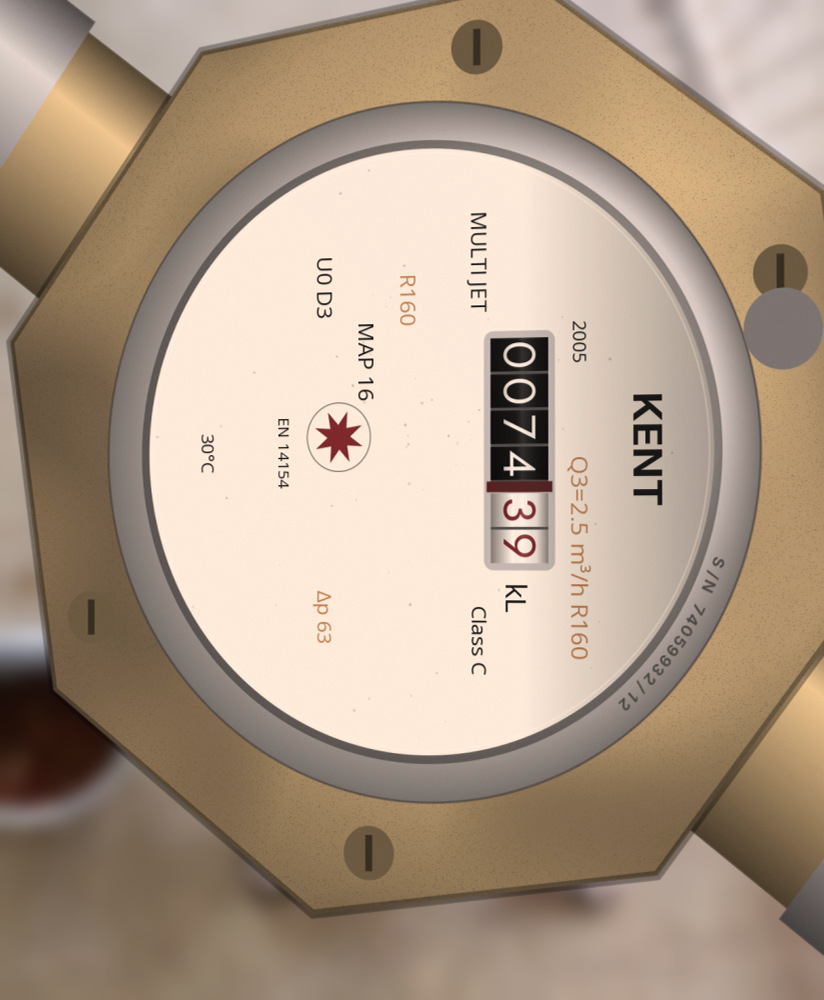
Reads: 74.39kL
